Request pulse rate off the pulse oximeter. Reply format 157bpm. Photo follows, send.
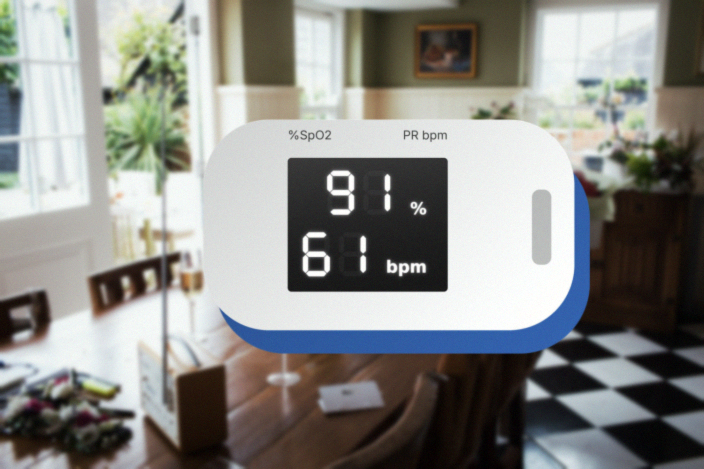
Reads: 61bpm
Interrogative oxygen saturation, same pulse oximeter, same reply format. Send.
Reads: 91%
